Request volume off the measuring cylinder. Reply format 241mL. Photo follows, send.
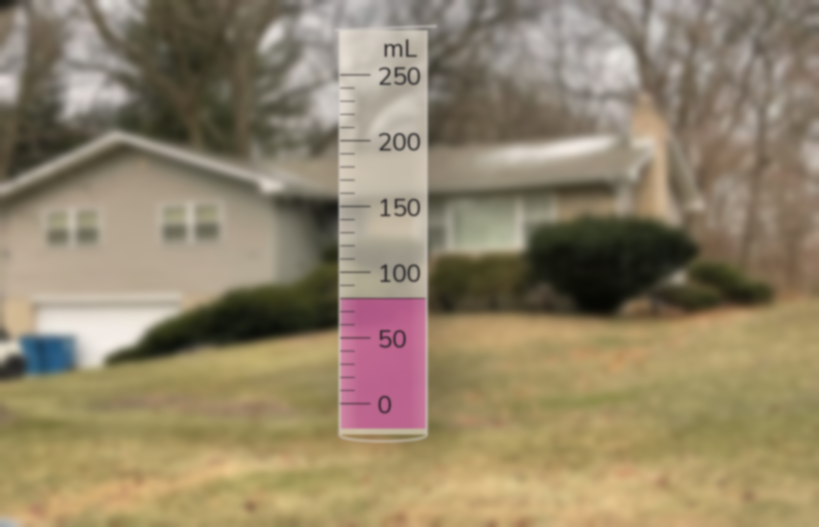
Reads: 80mL
